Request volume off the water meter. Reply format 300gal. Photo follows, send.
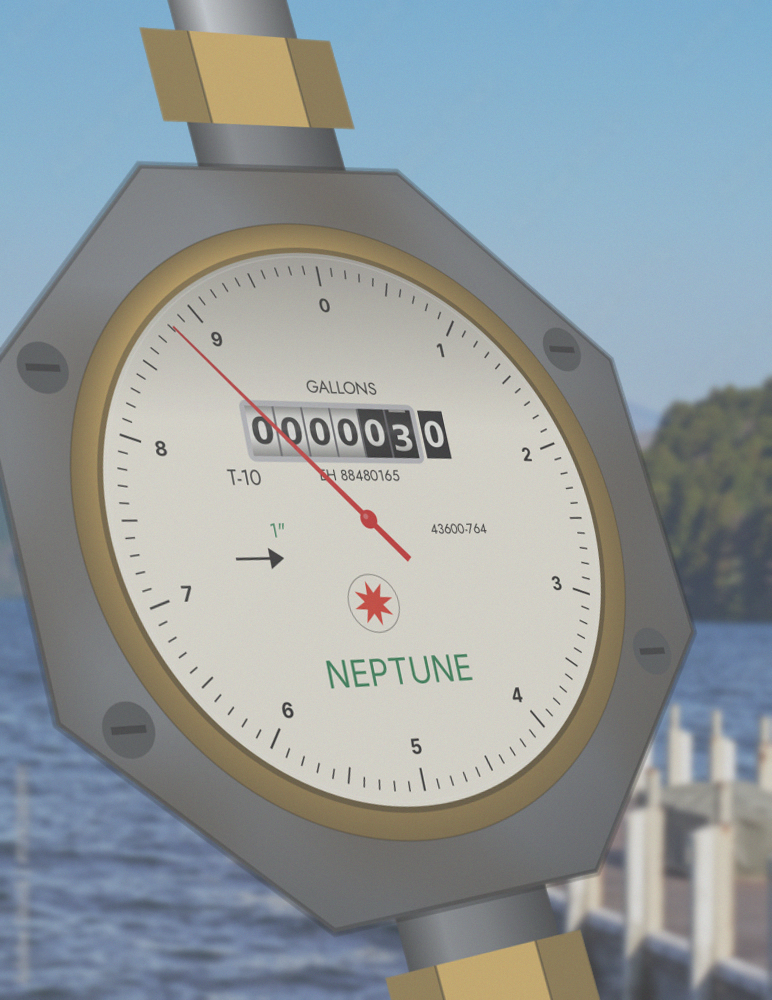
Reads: 28.8gal
